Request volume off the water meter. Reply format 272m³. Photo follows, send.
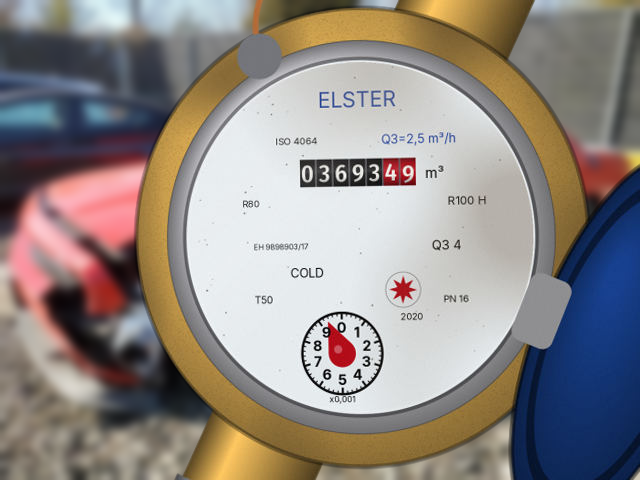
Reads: 3693.489m³
